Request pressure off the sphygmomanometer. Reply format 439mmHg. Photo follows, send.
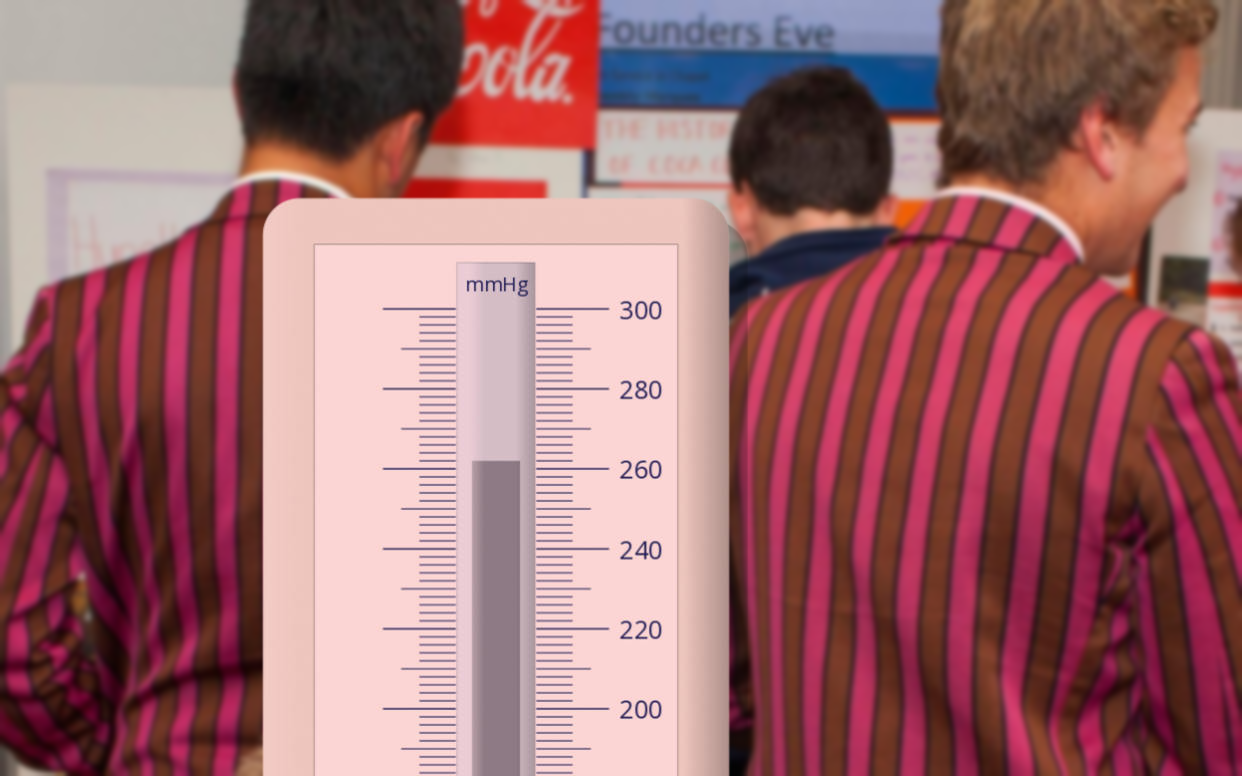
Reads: 262mmHg
